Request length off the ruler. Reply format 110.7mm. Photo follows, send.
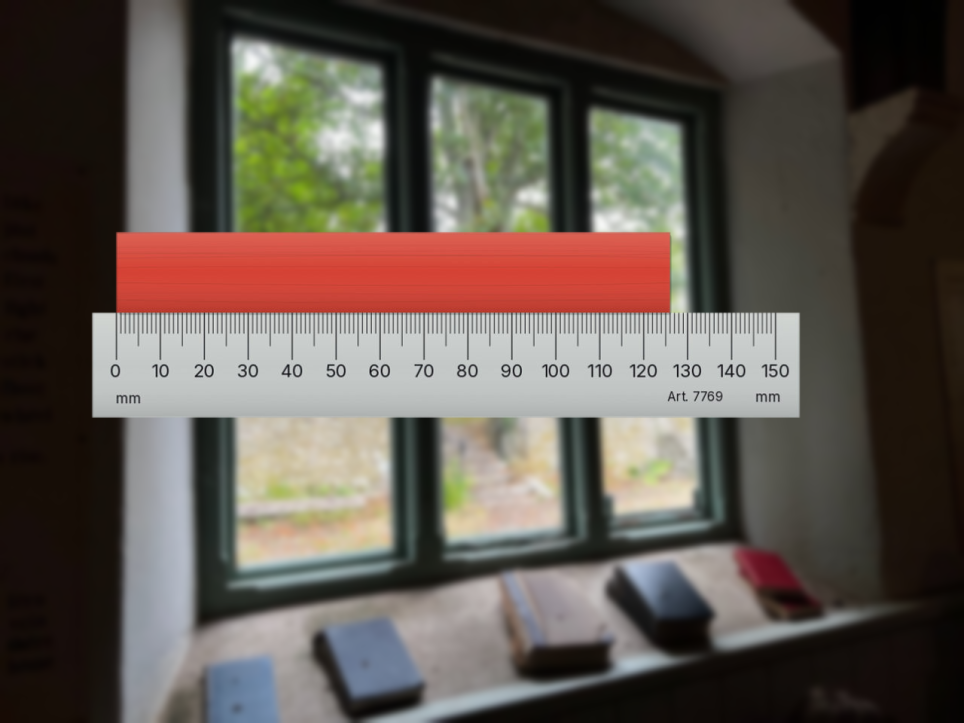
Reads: 126mm
